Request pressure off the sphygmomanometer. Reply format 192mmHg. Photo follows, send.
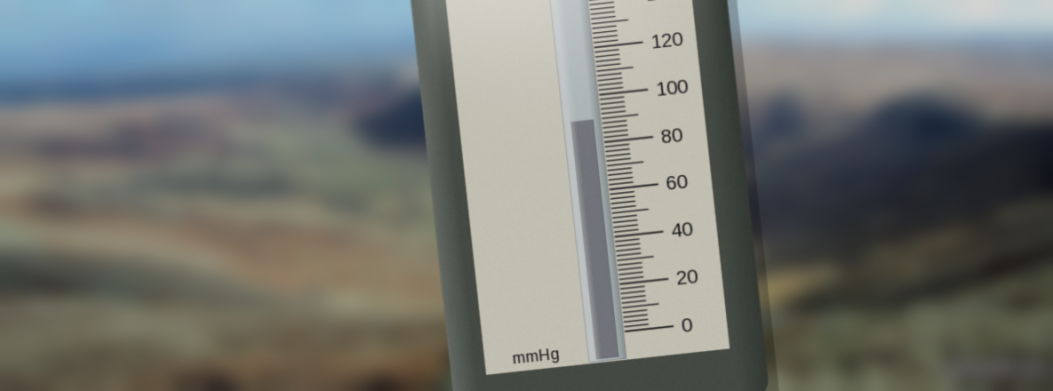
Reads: 90mmHg
